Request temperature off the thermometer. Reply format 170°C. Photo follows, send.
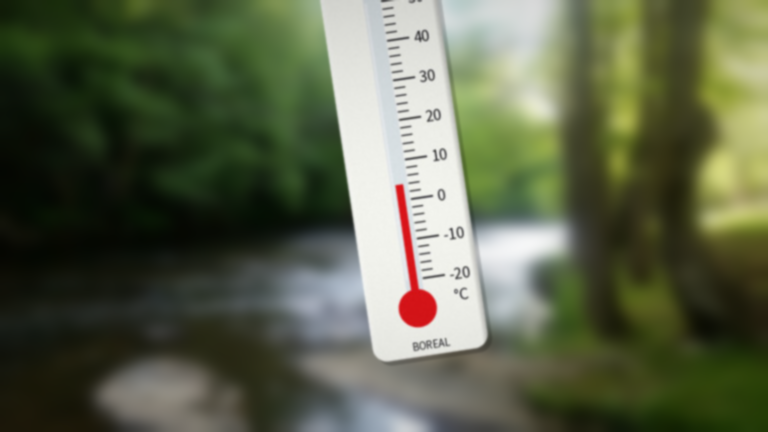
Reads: 4°C
